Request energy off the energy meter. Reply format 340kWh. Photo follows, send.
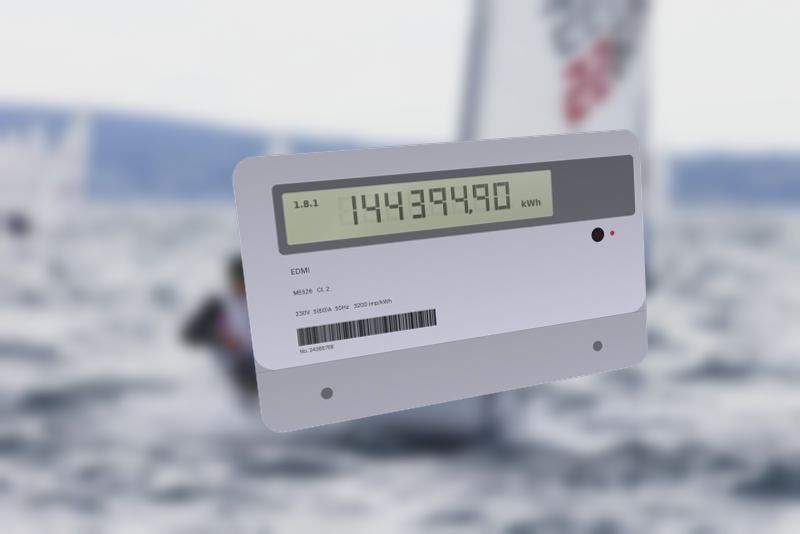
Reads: 144394.90kWh
